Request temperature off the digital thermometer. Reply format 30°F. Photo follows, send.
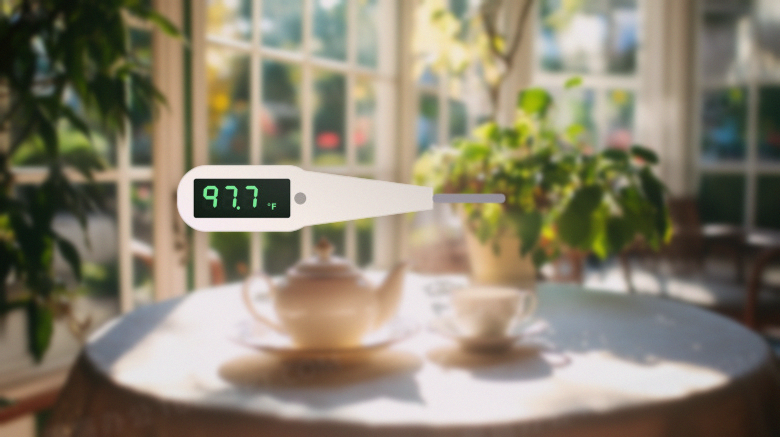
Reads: 97.7°F
